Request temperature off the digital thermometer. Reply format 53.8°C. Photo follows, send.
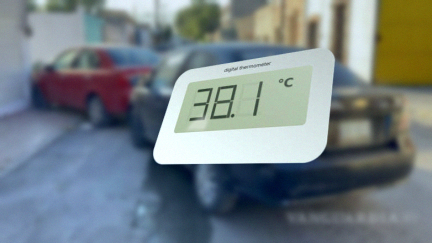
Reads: 38.1°C
